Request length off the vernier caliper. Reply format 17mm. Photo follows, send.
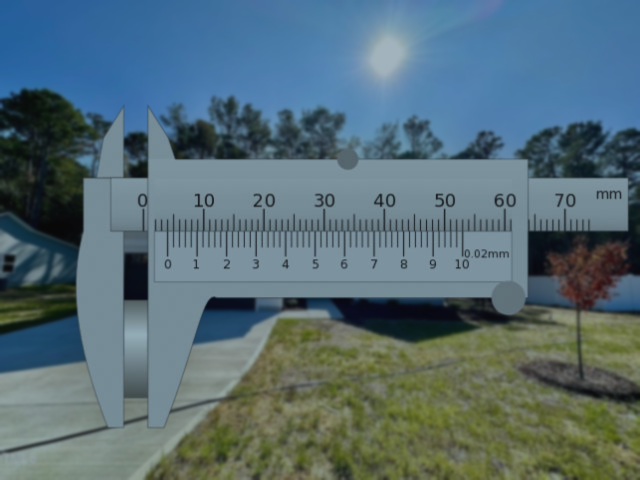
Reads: 4.0mm
